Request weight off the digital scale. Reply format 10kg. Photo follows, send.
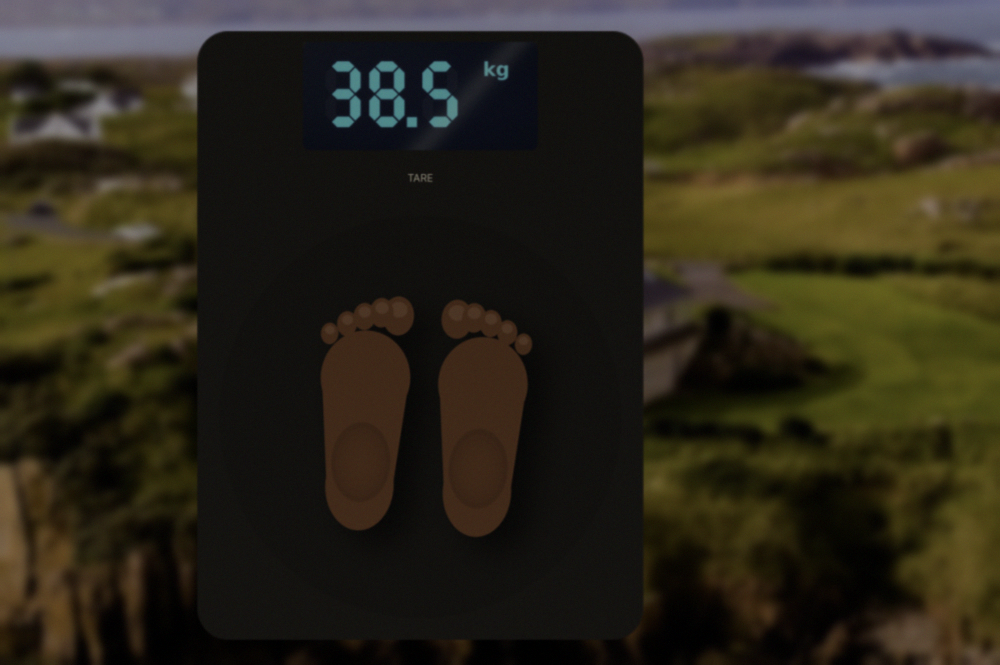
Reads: 38.5kg
